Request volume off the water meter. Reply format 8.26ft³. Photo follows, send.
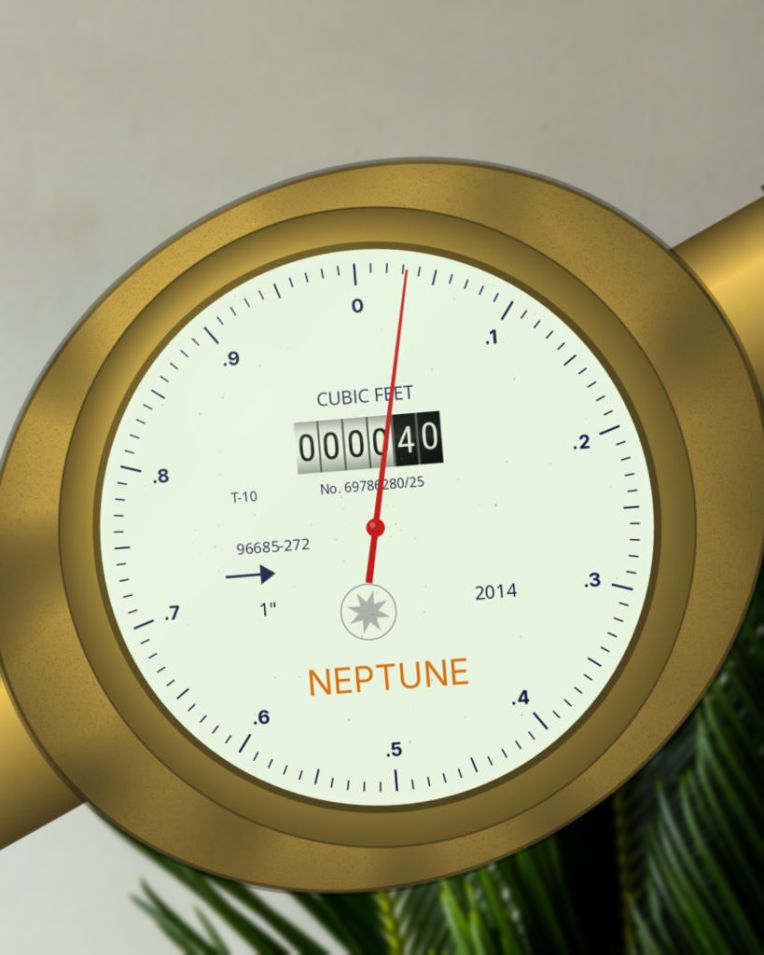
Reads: 40.03ft³
